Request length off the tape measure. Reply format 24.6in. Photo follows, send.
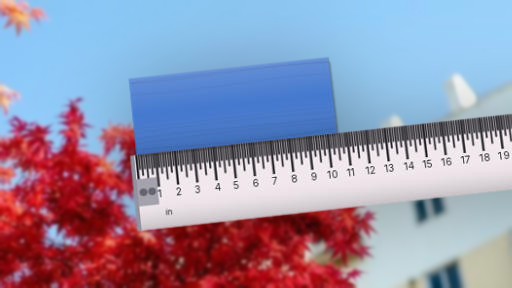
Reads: 10.5in
